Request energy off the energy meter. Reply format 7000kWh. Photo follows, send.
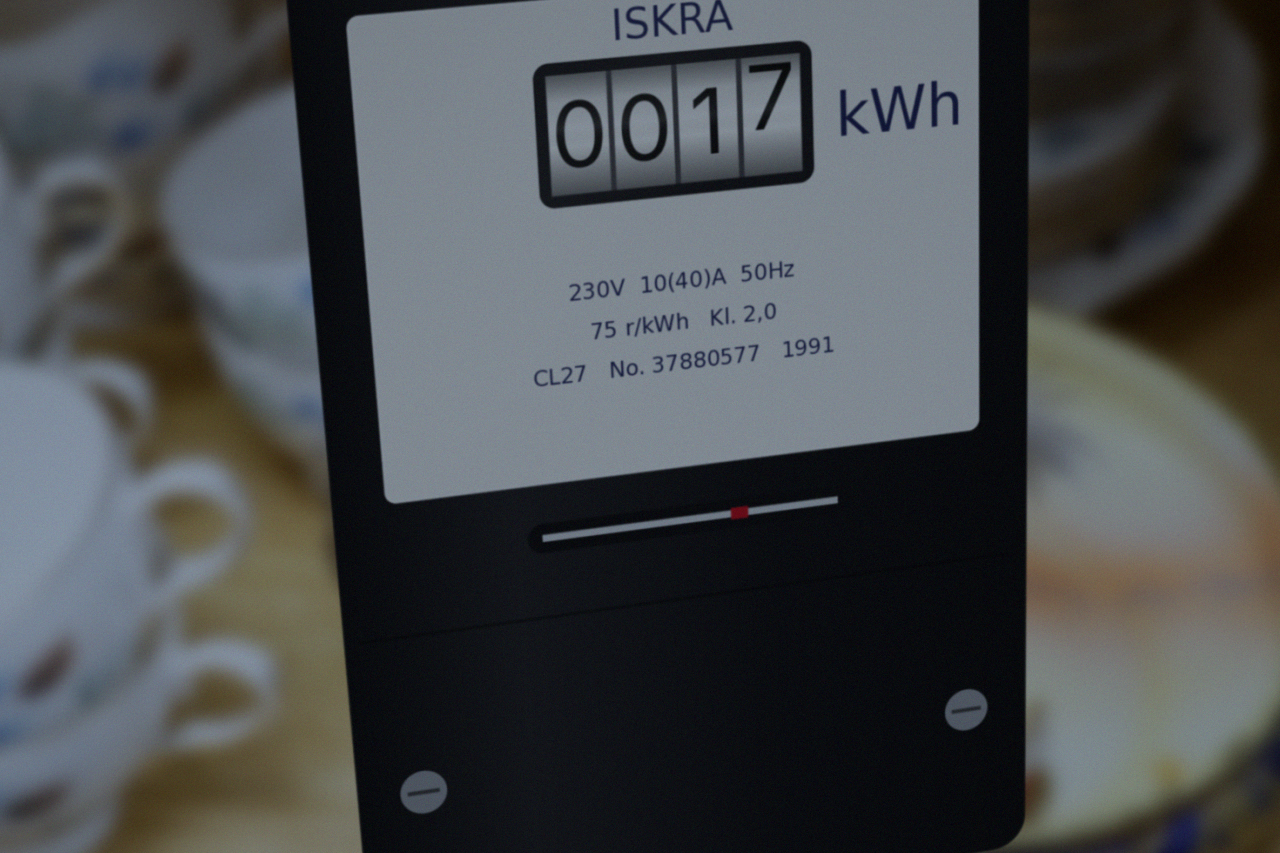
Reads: 17kWh
